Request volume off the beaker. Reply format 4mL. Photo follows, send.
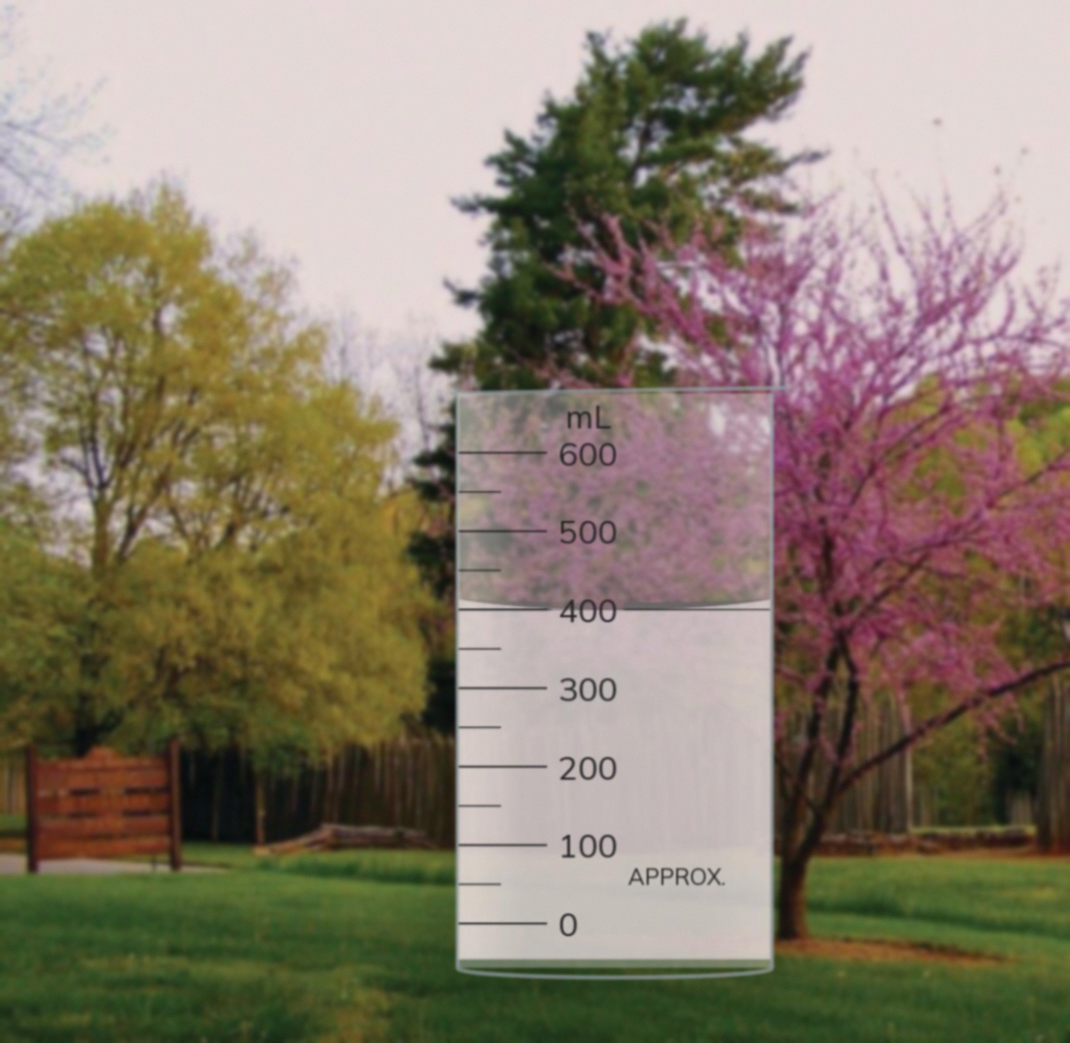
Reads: 400mL
